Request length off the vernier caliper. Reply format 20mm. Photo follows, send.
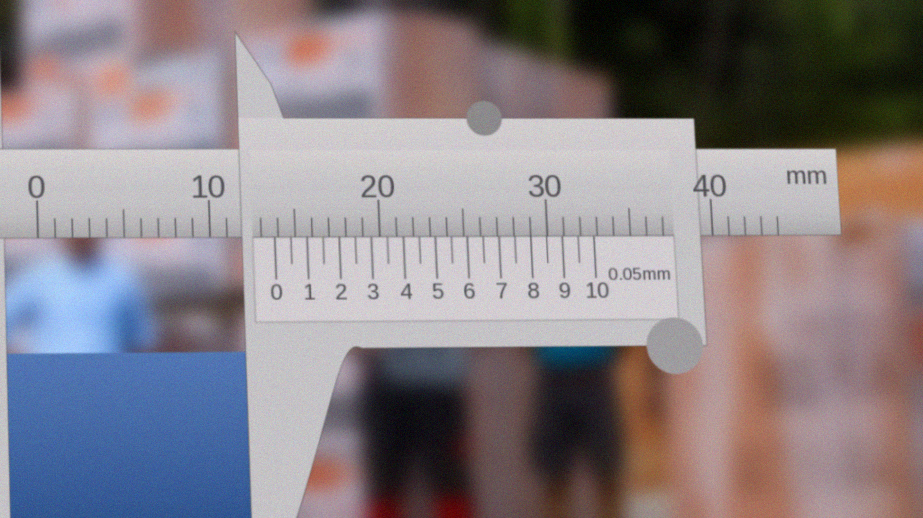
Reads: 13.8mm
